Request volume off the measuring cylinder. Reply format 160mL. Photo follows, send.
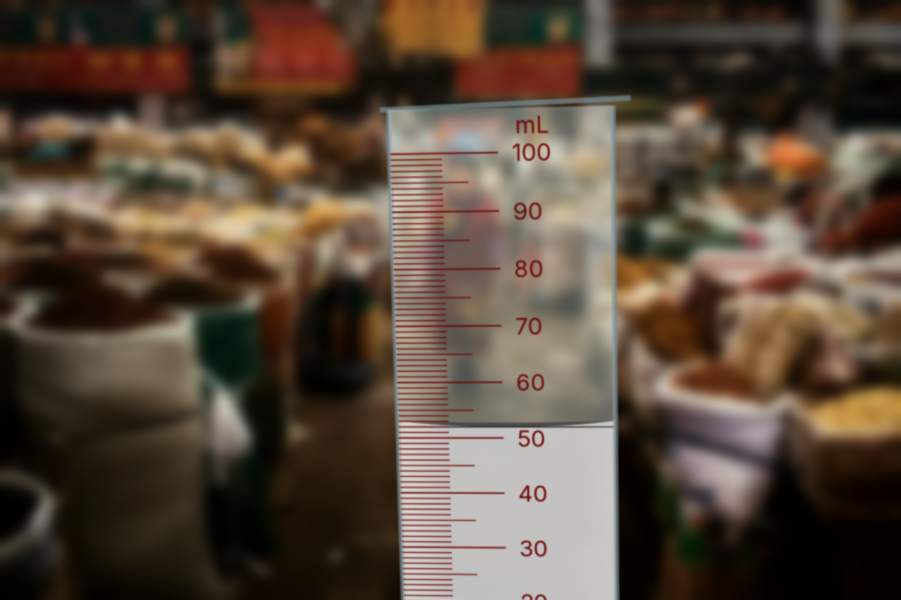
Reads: 52mL
